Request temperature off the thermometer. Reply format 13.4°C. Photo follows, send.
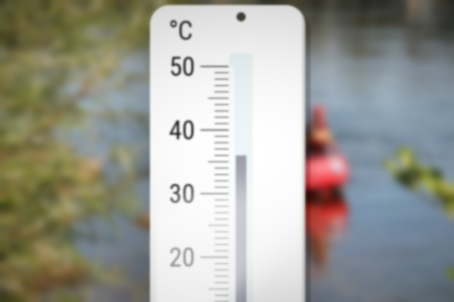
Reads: 36°C
